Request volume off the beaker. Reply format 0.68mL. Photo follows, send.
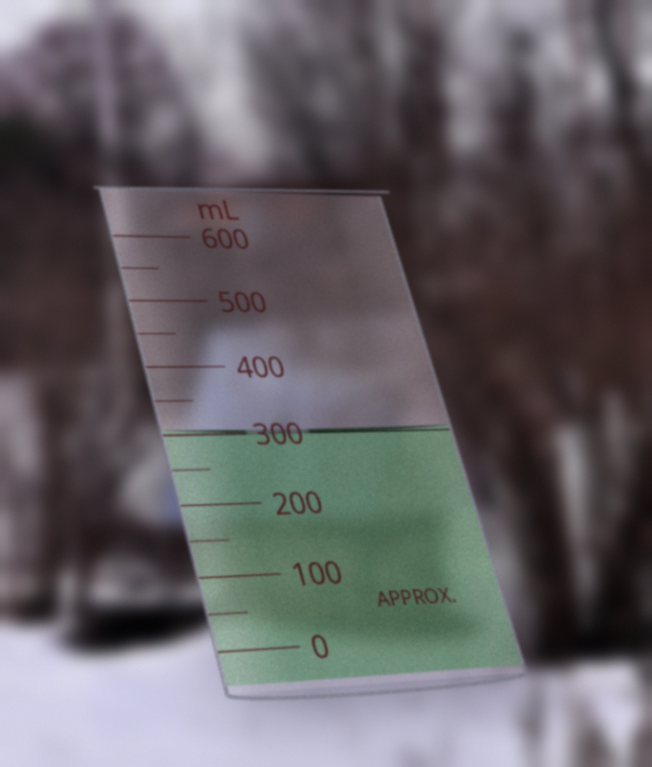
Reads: 300mL
